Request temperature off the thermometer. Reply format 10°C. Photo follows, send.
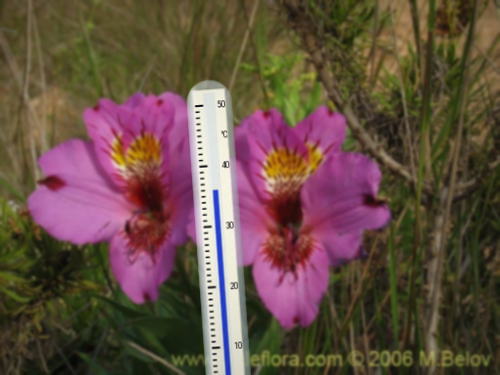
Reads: 36°C
